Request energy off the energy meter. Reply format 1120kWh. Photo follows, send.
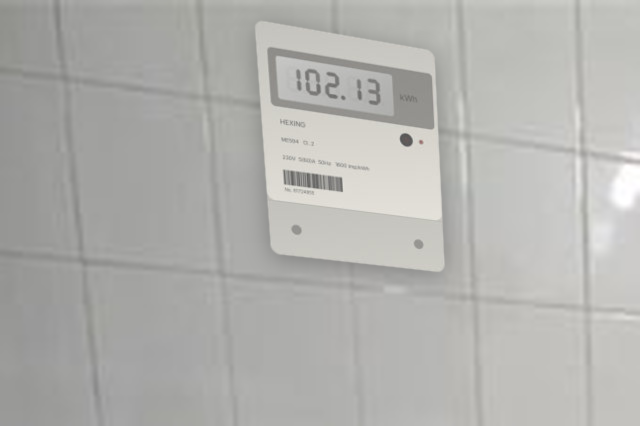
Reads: 102.13kWh
